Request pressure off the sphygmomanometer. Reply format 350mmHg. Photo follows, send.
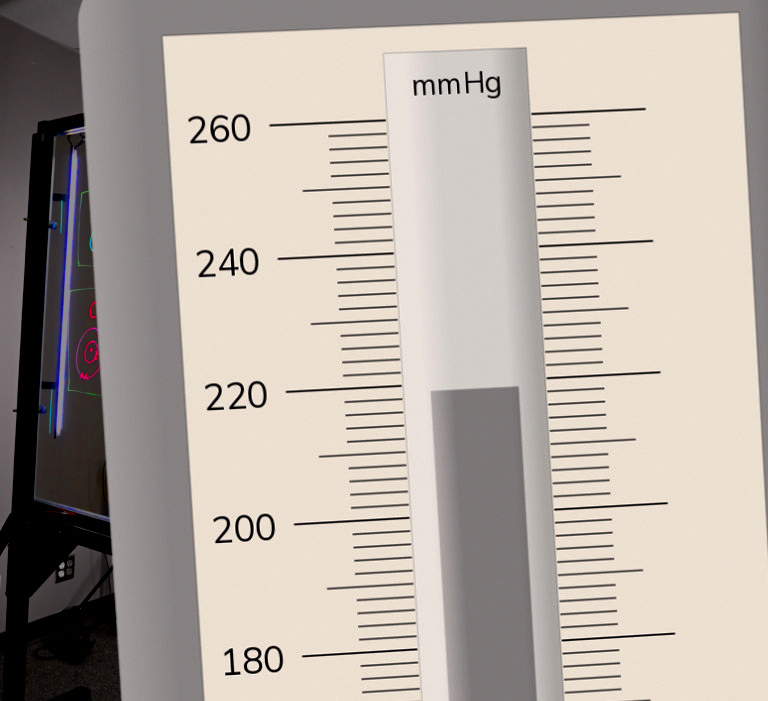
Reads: 219mmHg
